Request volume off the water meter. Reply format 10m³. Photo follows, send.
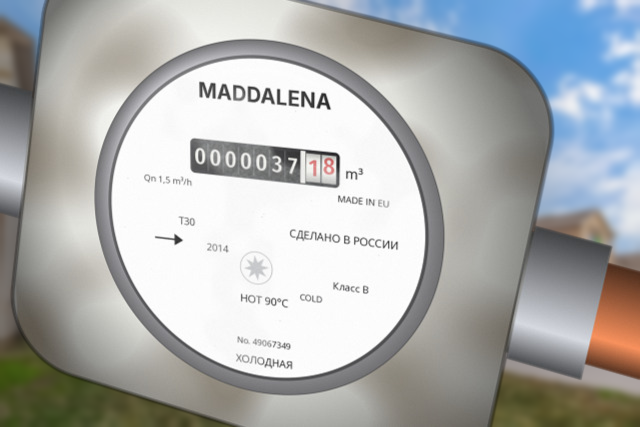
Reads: 37.18m³
